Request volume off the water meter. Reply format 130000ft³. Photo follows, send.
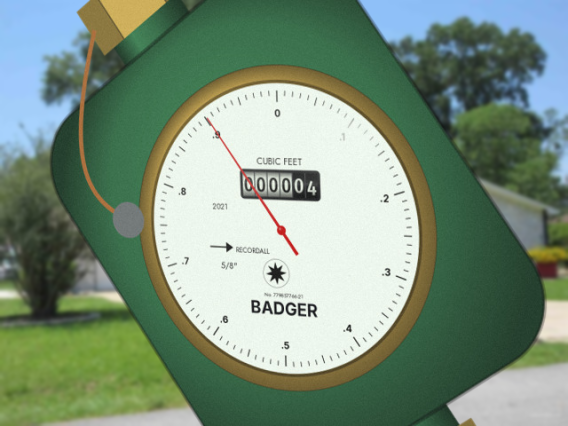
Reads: 3.90ft³
